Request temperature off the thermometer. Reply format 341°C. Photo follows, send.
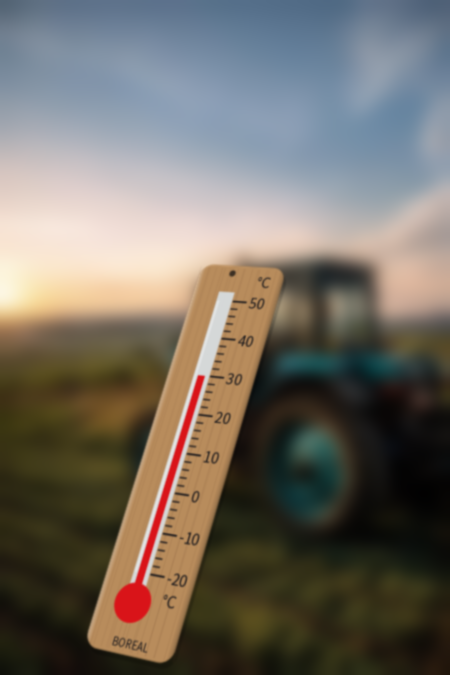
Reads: 30°C
